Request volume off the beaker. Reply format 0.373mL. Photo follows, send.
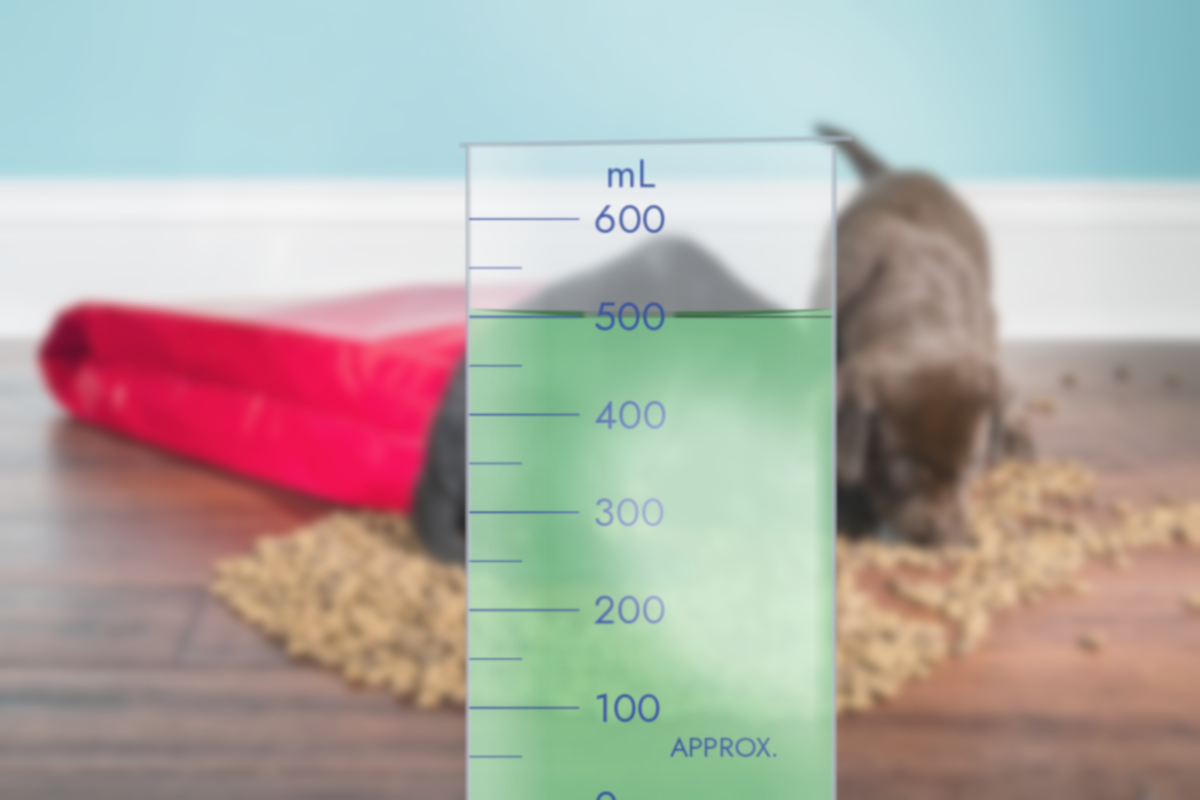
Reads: 500mL
